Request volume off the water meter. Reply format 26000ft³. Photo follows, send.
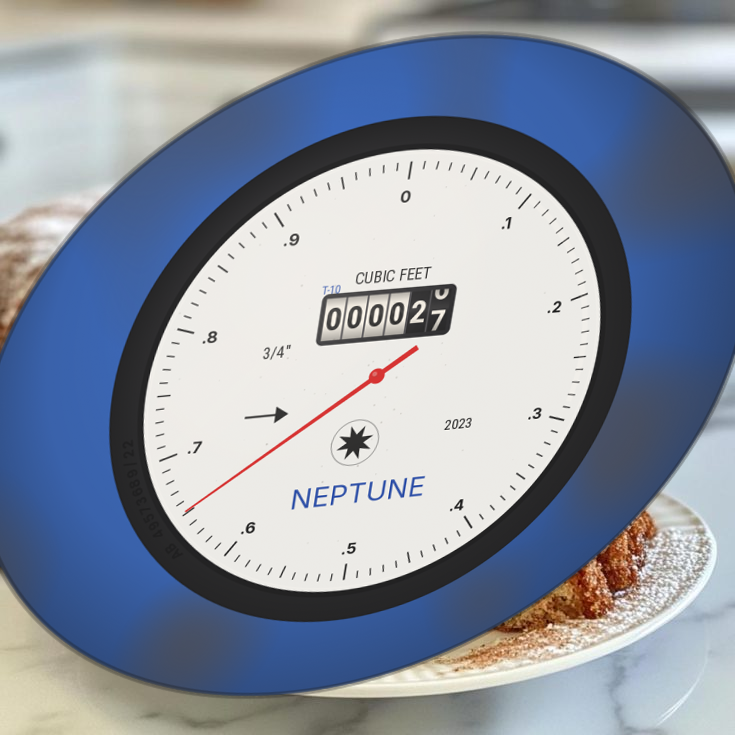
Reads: 26.65ft³
